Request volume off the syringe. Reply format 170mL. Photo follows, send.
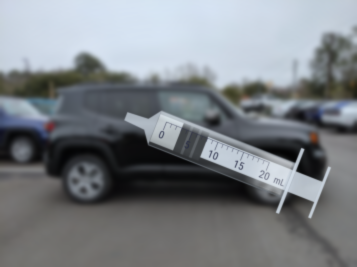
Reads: 3mL
